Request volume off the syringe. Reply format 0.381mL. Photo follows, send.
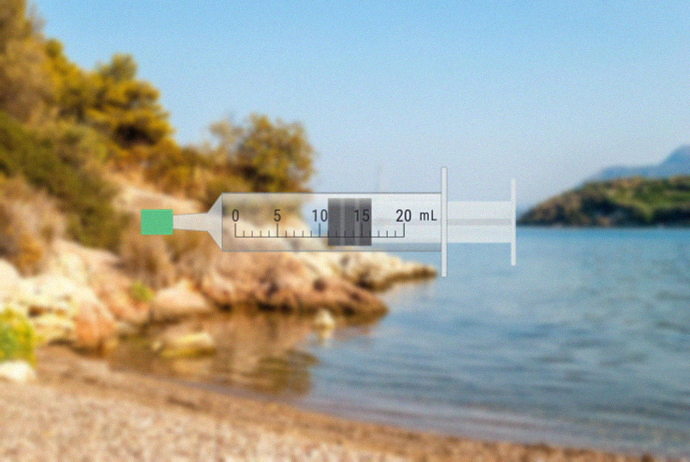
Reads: 11mL
